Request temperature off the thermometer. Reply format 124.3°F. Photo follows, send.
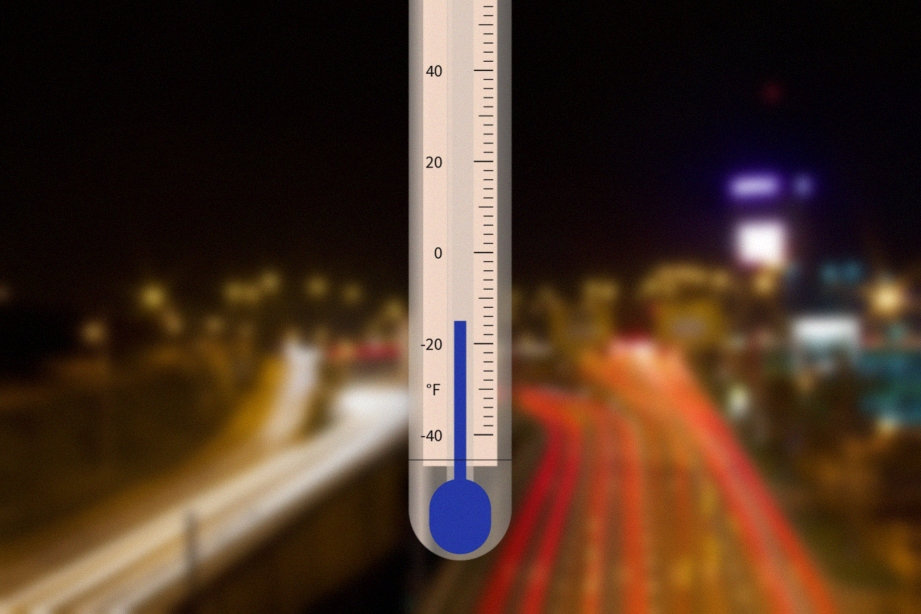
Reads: -15°F
